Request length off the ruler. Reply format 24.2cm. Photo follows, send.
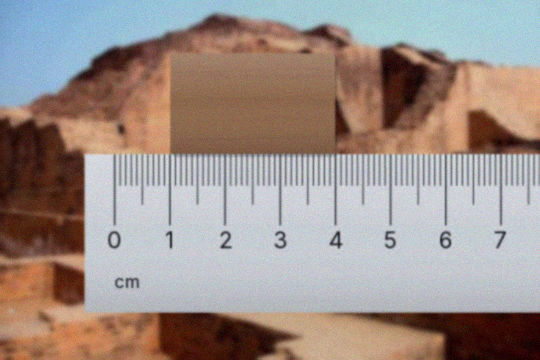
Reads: 3cm
